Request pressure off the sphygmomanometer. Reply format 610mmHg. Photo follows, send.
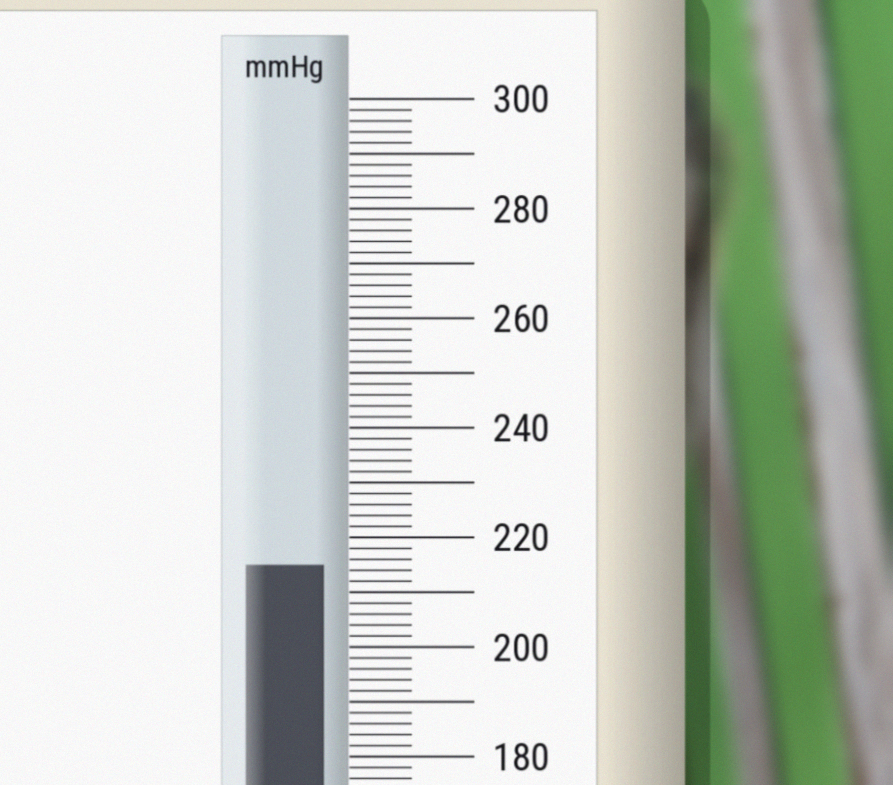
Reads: 215mmHg
